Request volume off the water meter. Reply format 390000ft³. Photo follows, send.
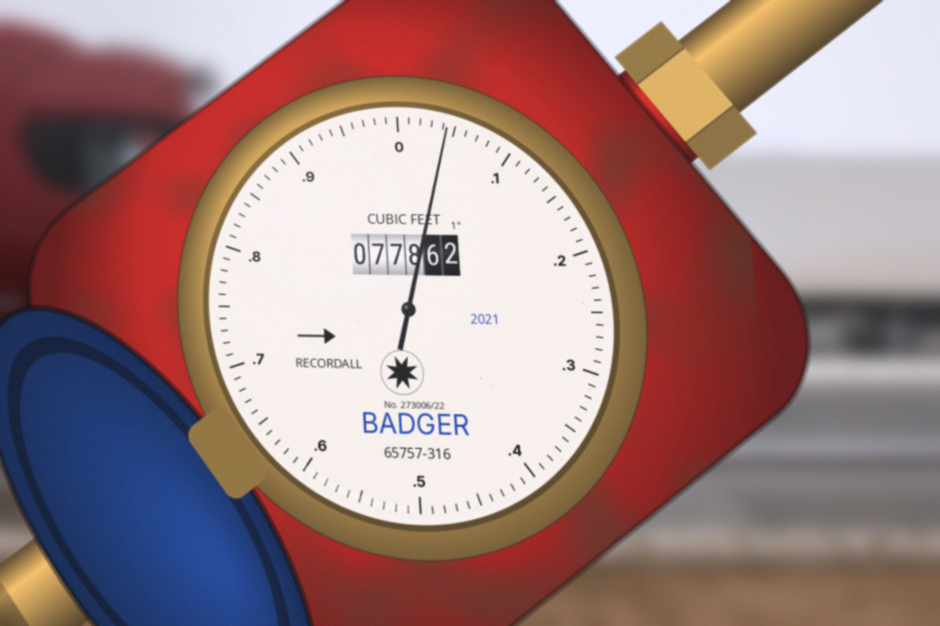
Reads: 77862.04ft³
